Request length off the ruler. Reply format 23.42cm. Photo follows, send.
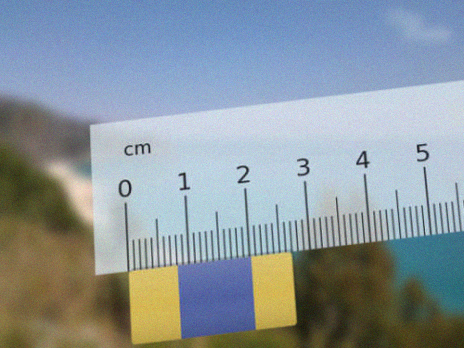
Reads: 2.7cm
